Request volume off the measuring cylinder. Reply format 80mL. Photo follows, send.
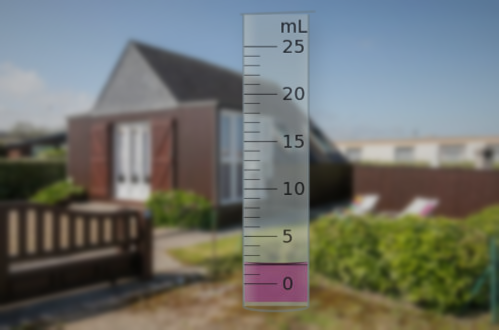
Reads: 2mL
